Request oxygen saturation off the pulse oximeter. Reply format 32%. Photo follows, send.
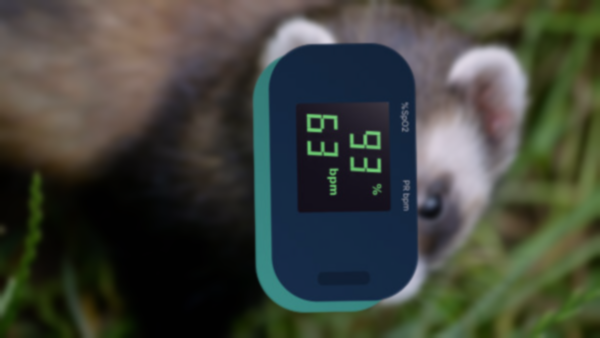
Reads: 93%
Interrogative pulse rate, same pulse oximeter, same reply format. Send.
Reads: 63bpm
